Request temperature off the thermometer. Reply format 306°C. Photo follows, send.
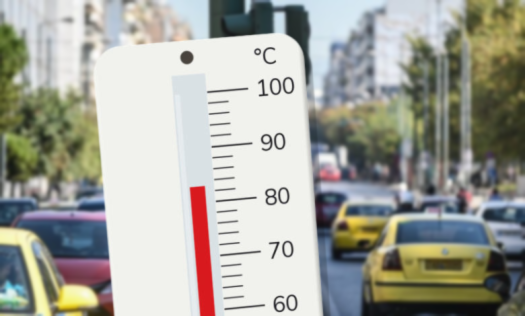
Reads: 83°C
